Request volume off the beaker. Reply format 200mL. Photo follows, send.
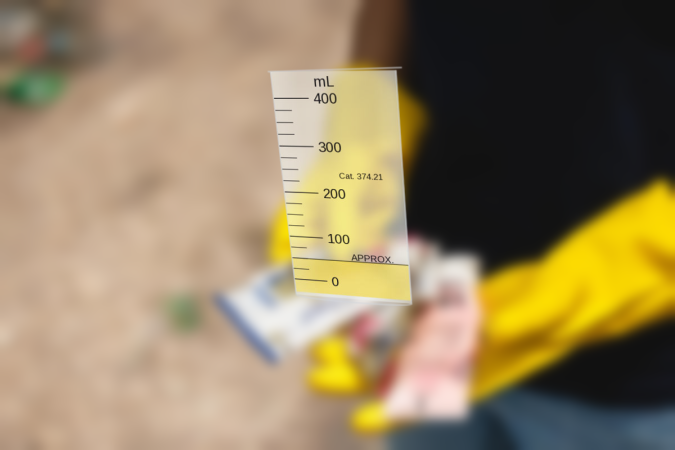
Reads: 50mL
